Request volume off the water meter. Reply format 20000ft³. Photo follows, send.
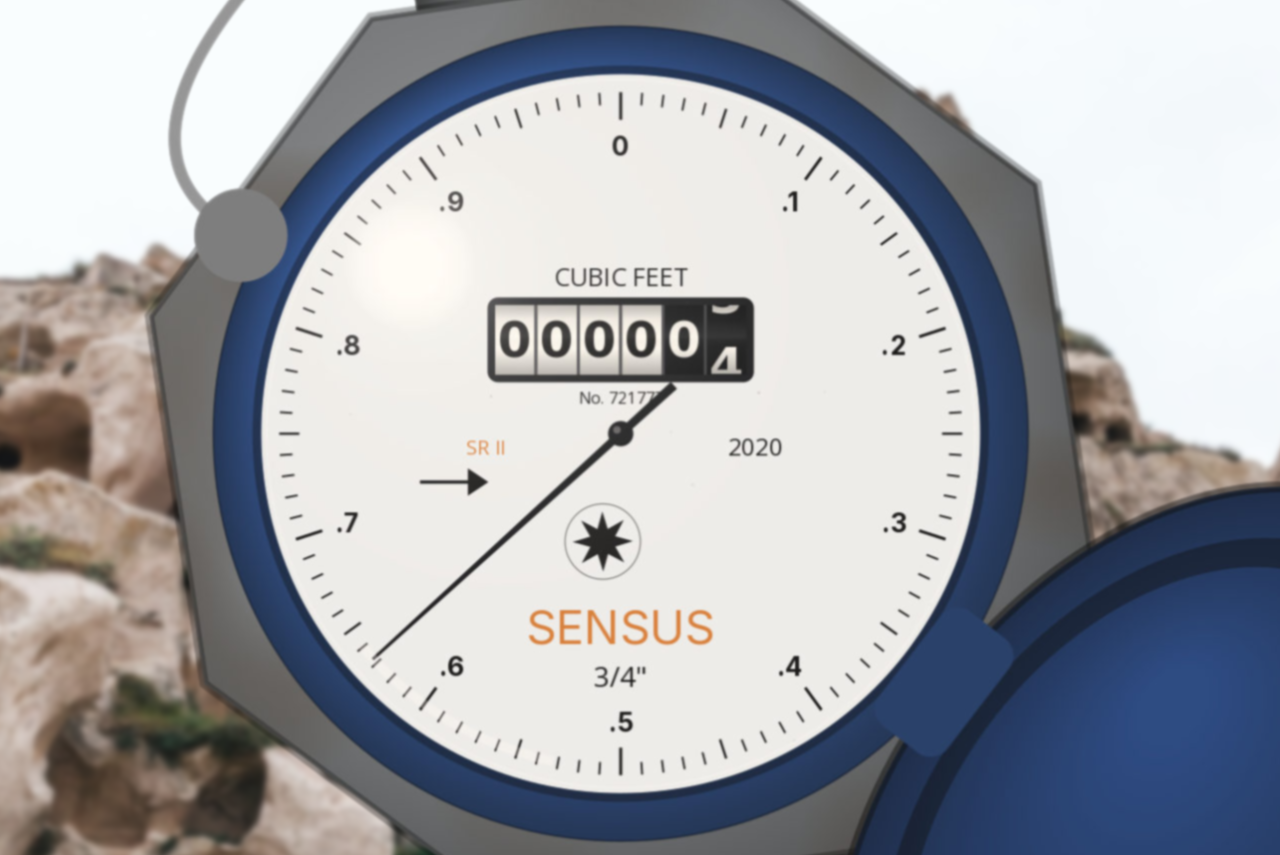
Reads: 3.63ft³
